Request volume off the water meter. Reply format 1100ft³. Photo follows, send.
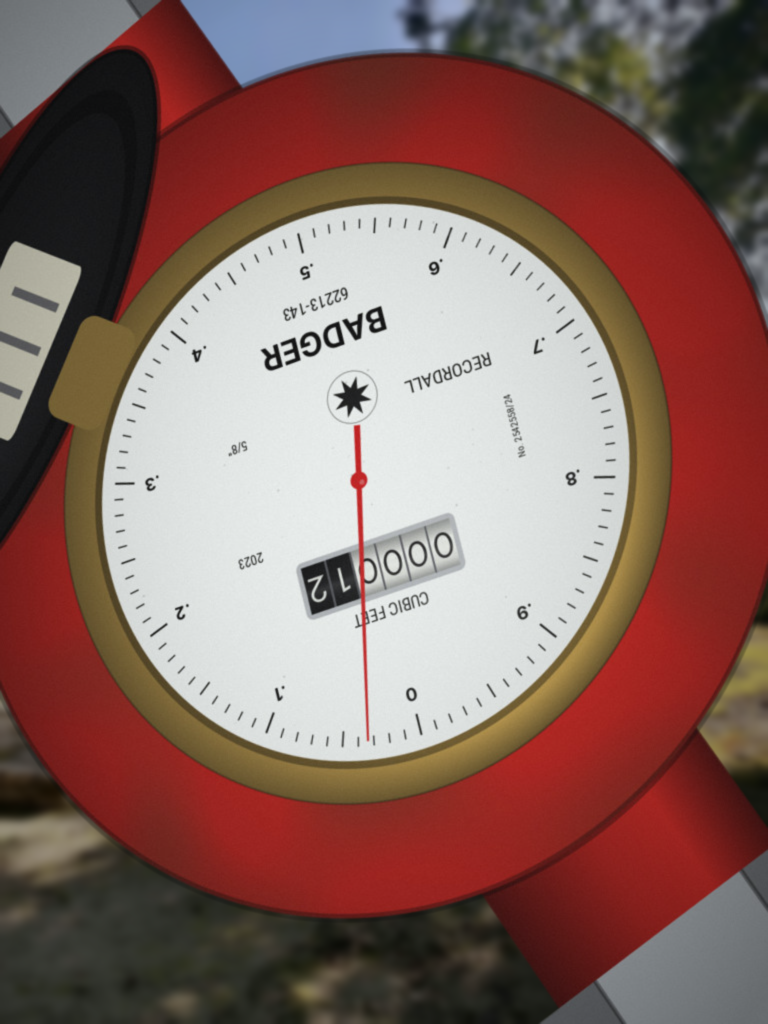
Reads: 12.03ft³
